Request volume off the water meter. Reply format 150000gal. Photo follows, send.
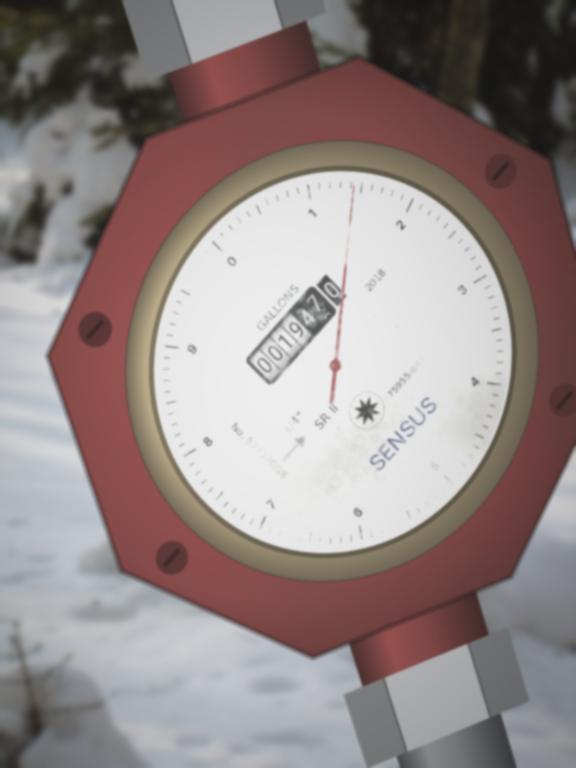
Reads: 19471.4gal
